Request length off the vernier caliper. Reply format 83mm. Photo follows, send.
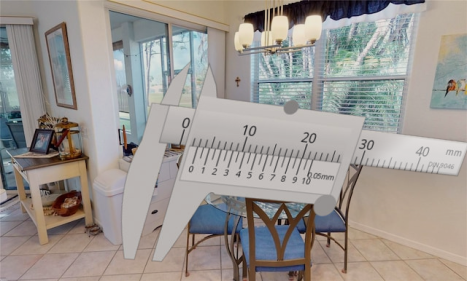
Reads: 2.8mm
